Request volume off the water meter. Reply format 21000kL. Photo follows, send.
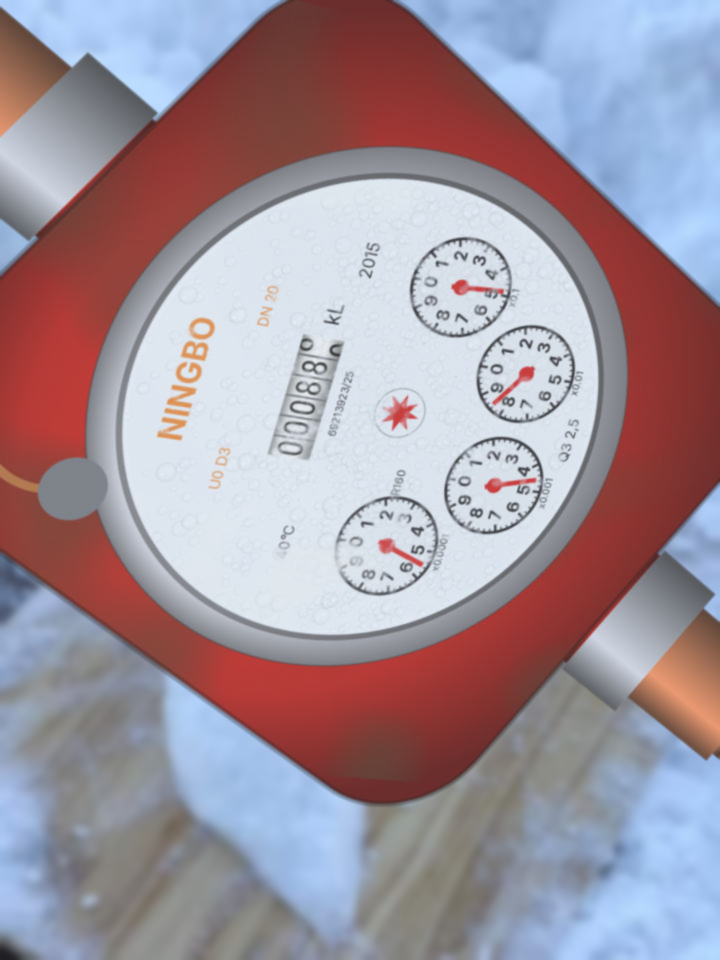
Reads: 888.4845kL
